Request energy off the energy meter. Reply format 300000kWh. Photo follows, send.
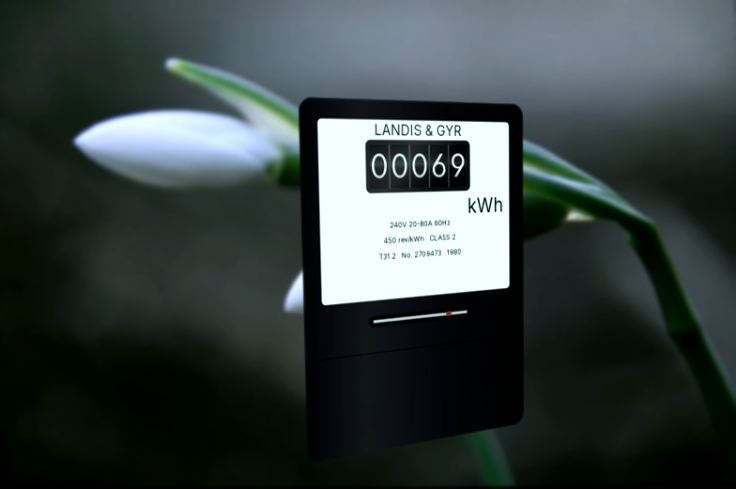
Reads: 69kWh
